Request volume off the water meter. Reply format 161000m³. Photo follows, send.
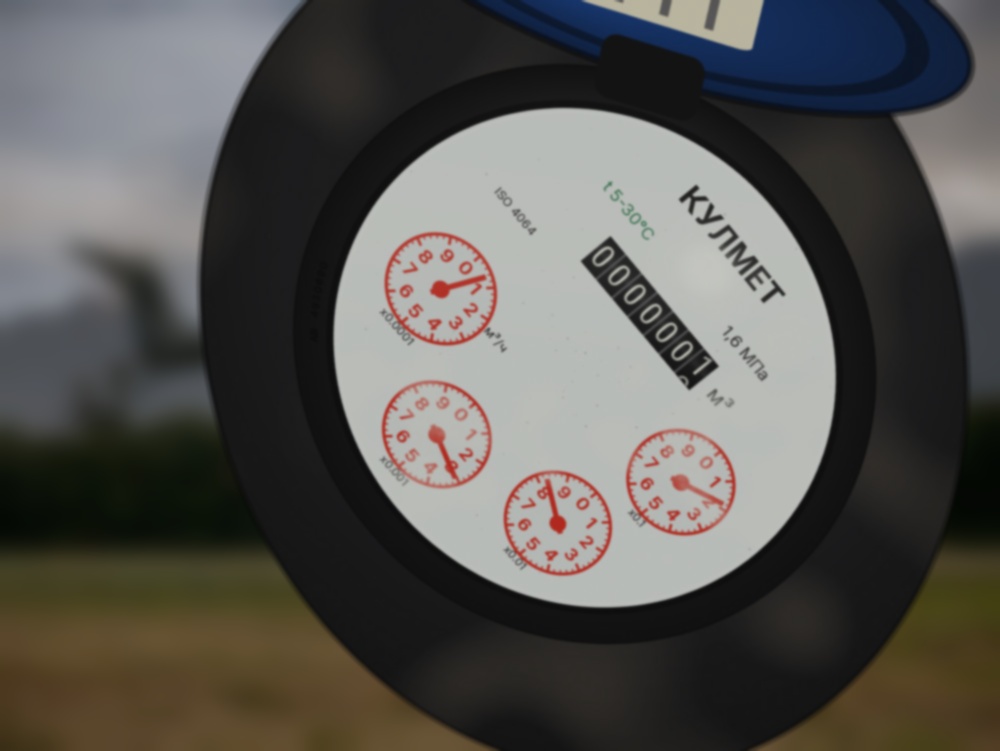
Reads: 1.1830m³
